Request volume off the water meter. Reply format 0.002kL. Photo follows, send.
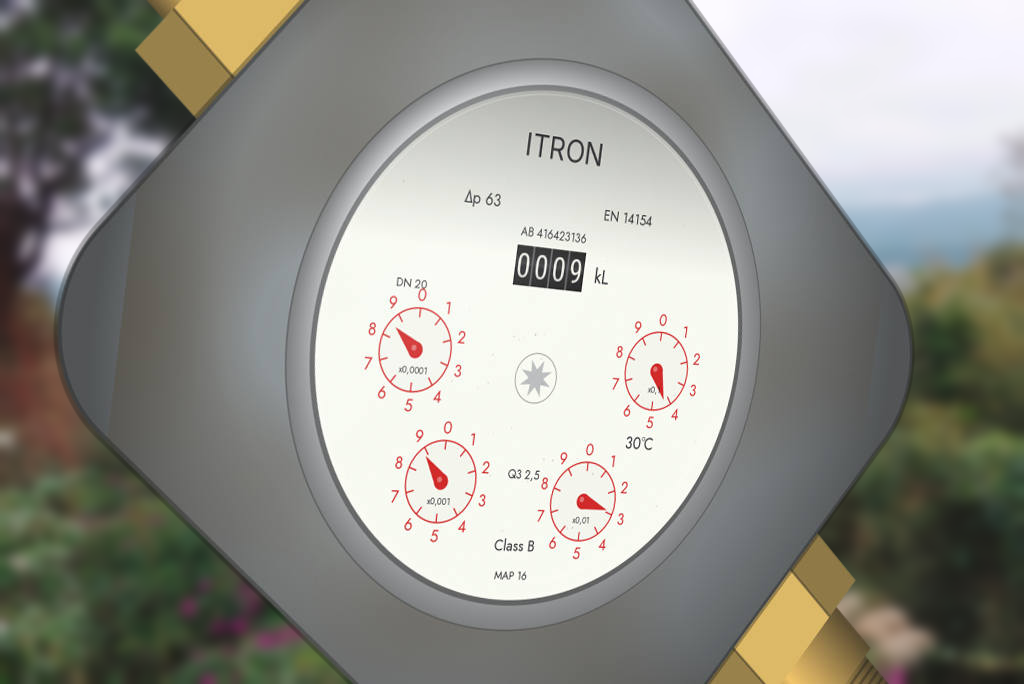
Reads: 9.4288kL
